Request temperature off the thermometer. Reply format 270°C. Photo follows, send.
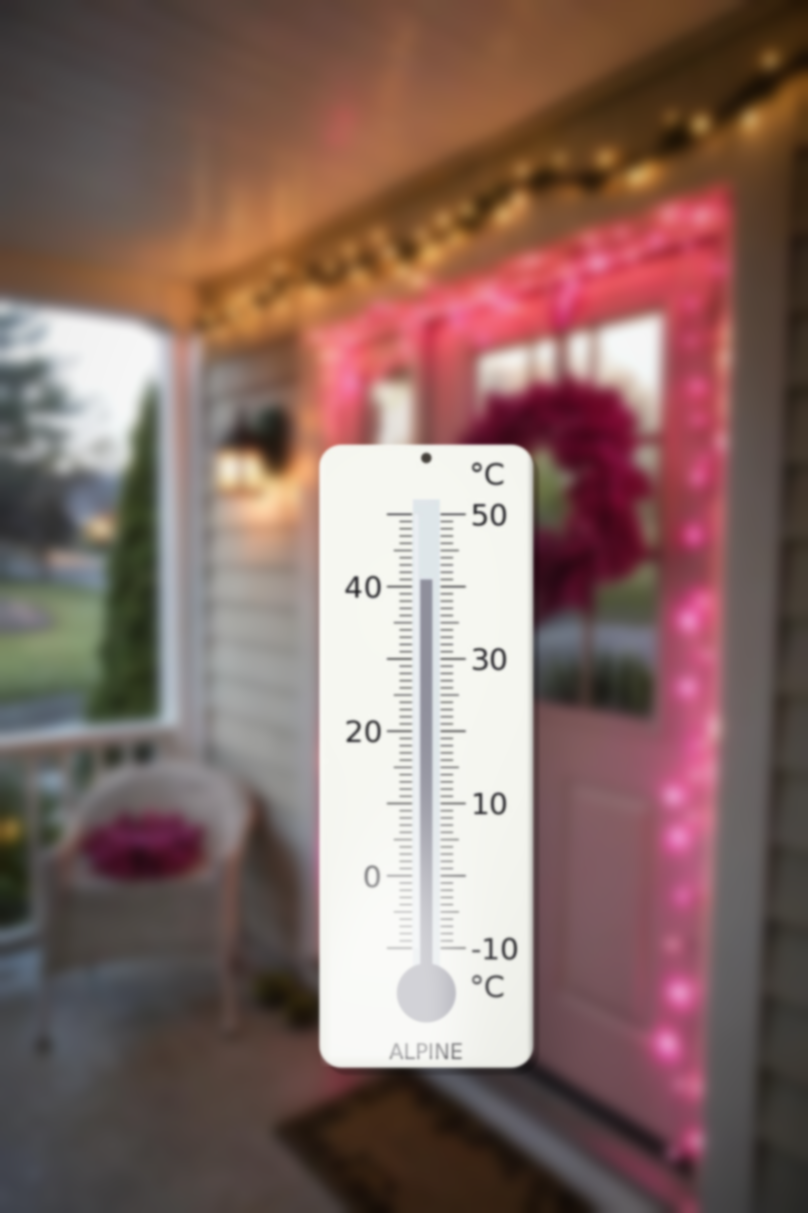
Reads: 41°C
